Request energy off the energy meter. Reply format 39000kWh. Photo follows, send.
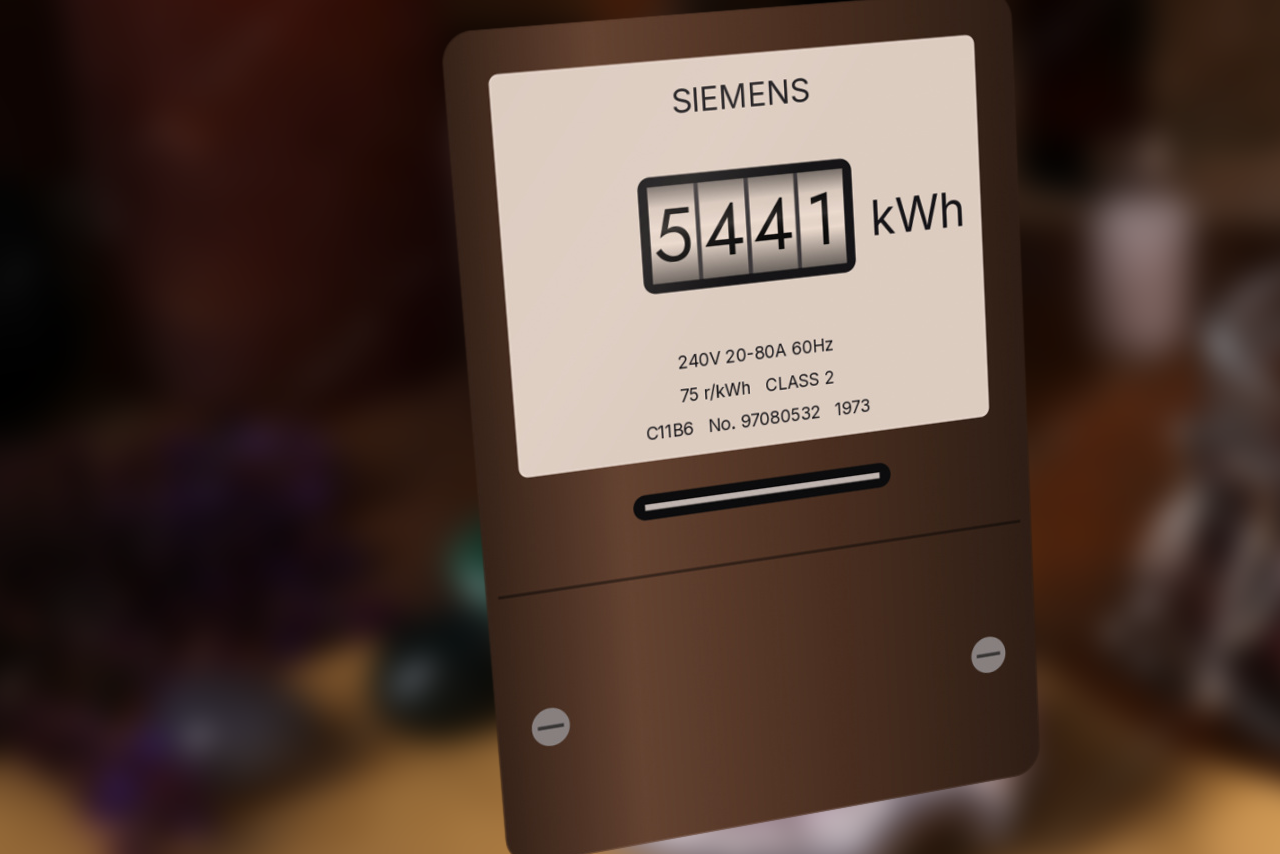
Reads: 5441kWh
